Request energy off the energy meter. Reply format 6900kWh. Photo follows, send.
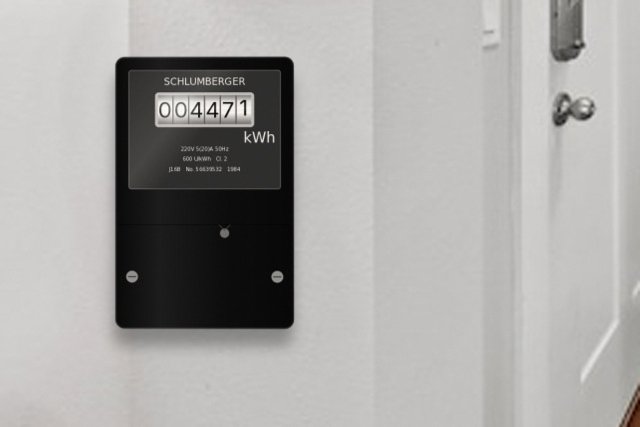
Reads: 4471kWh
